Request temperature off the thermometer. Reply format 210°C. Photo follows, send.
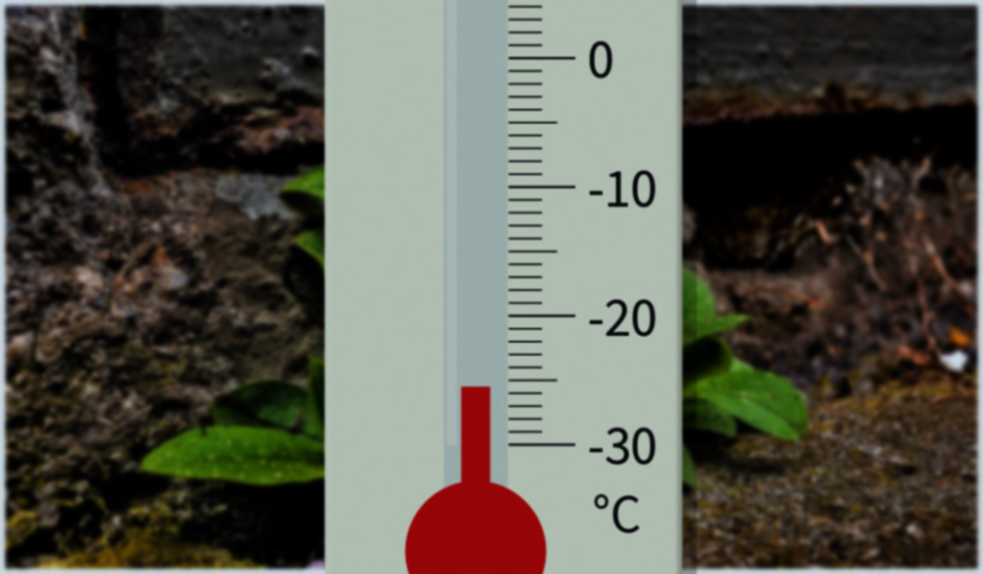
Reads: -25.5°C
